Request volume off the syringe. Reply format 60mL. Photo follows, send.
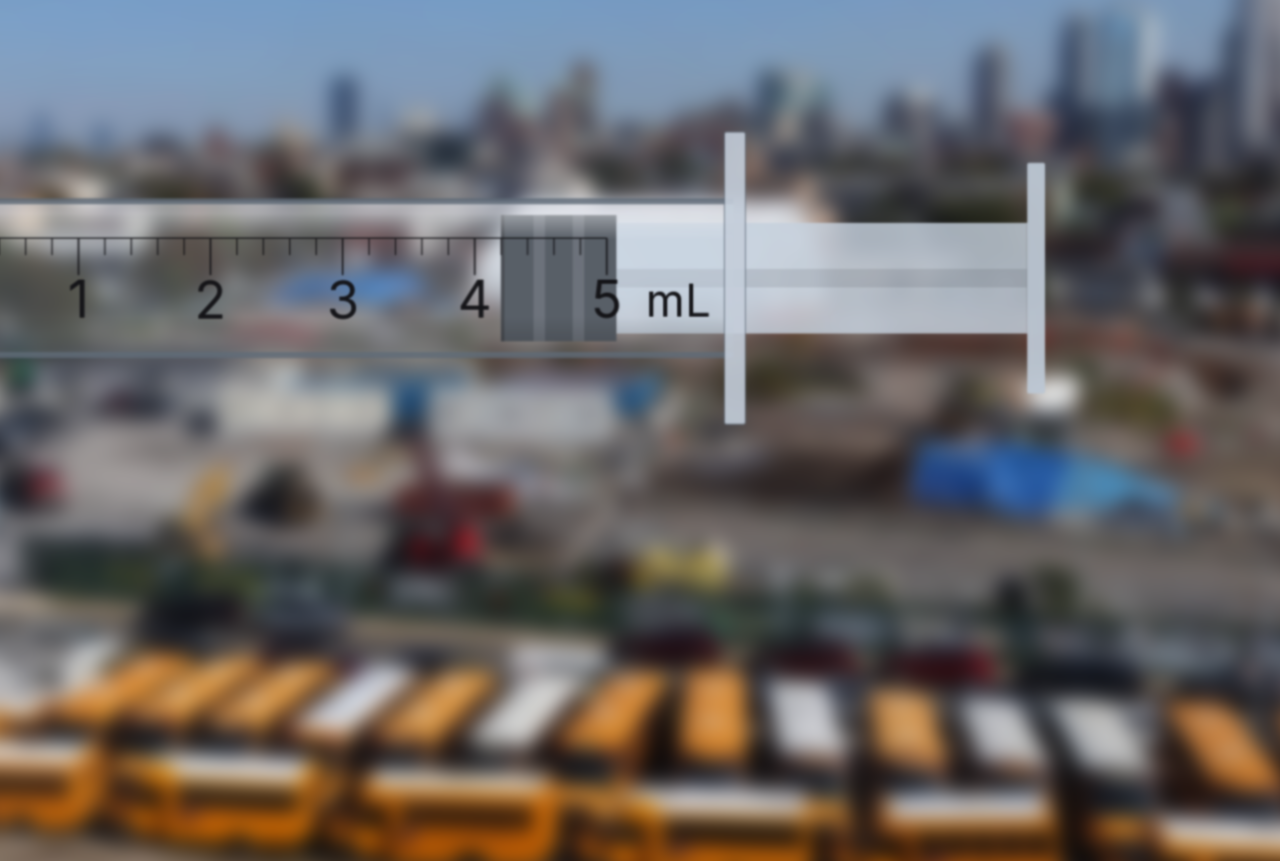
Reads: 4.2mL
